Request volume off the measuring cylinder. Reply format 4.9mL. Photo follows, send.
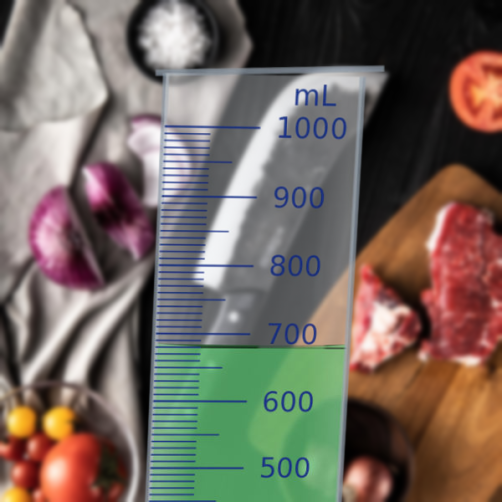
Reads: 680mL
